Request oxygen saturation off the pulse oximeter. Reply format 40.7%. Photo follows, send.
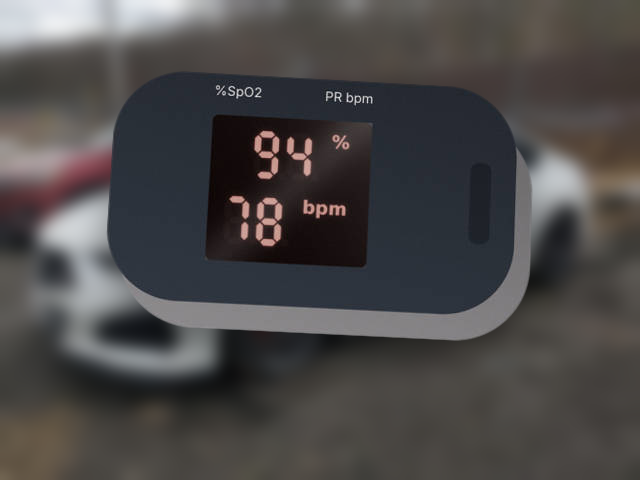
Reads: 94%
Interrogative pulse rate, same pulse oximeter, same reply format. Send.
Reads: 78bpm
